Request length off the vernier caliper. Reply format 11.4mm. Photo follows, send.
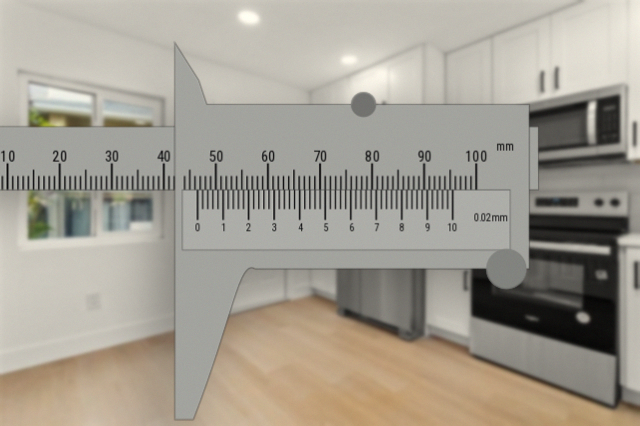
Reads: 46.5mm
